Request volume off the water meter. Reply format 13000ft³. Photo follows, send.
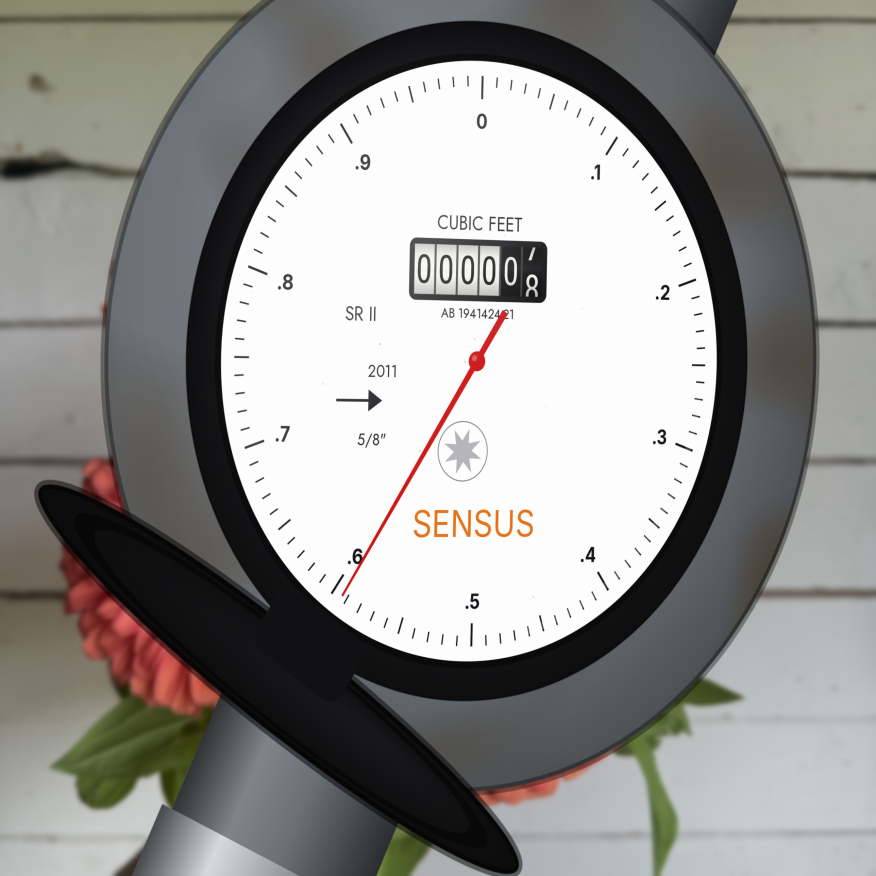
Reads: 7.59ft³
